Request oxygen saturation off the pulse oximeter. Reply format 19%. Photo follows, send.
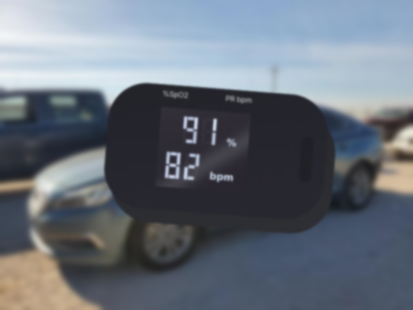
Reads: 91%
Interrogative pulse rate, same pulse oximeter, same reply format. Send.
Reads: 82bpm
